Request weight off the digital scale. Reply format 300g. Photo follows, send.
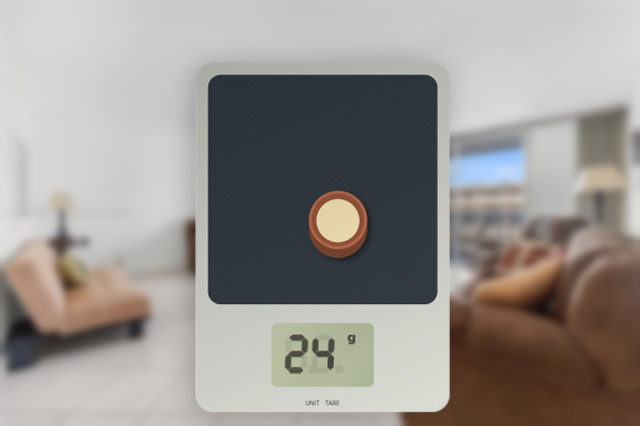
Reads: 24g
